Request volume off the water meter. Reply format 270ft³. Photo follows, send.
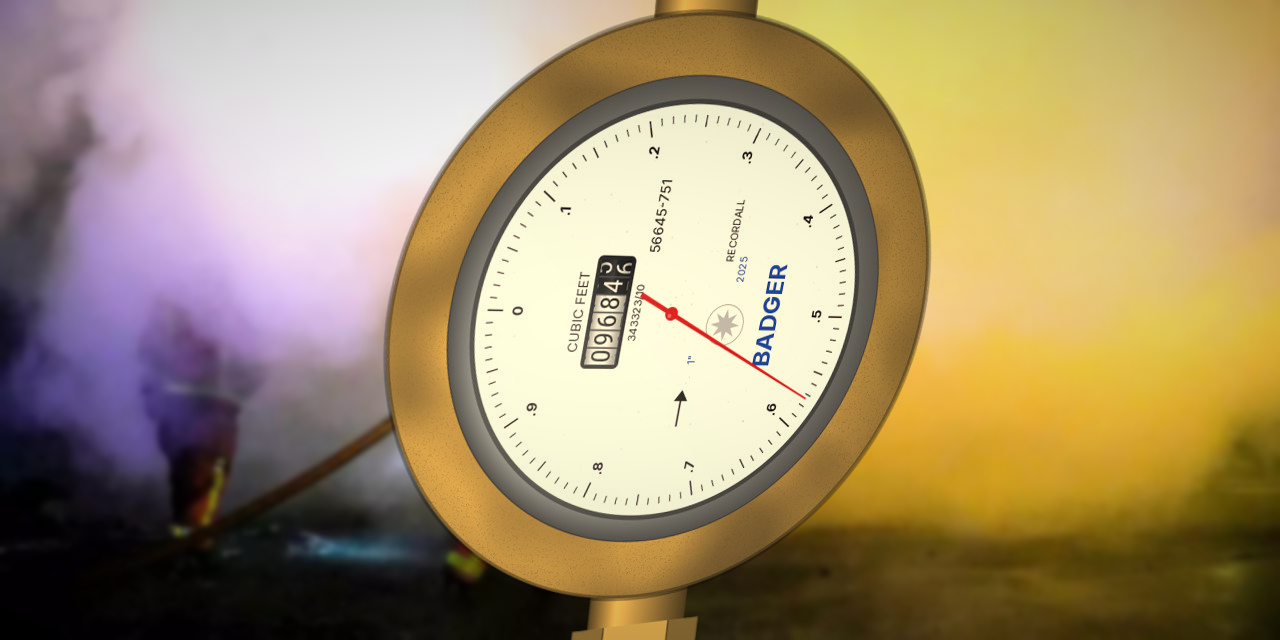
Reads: 96845.57ft³
